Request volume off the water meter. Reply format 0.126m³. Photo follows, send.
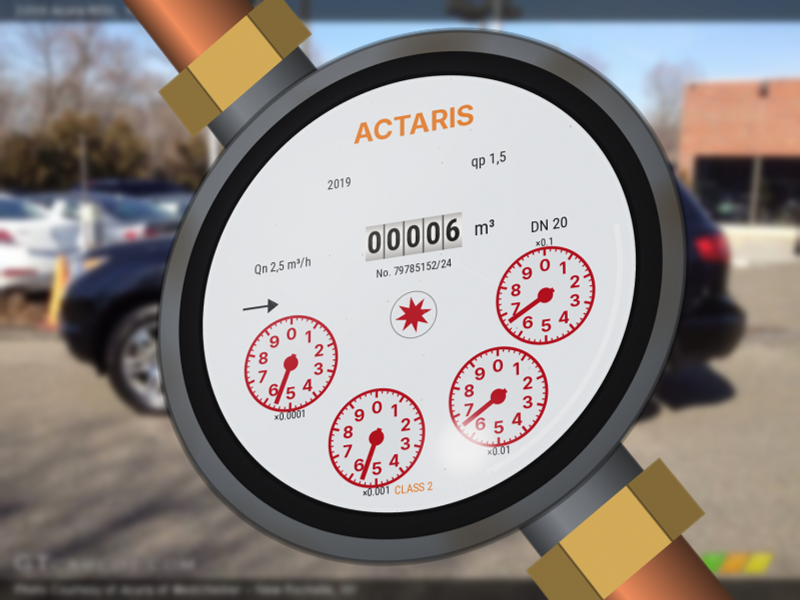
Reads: 6.6655m³
